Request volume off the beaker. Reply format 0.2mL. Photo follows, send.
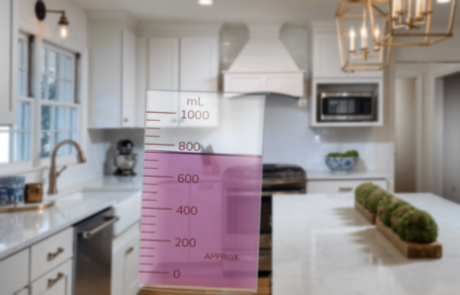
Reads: 750mL
